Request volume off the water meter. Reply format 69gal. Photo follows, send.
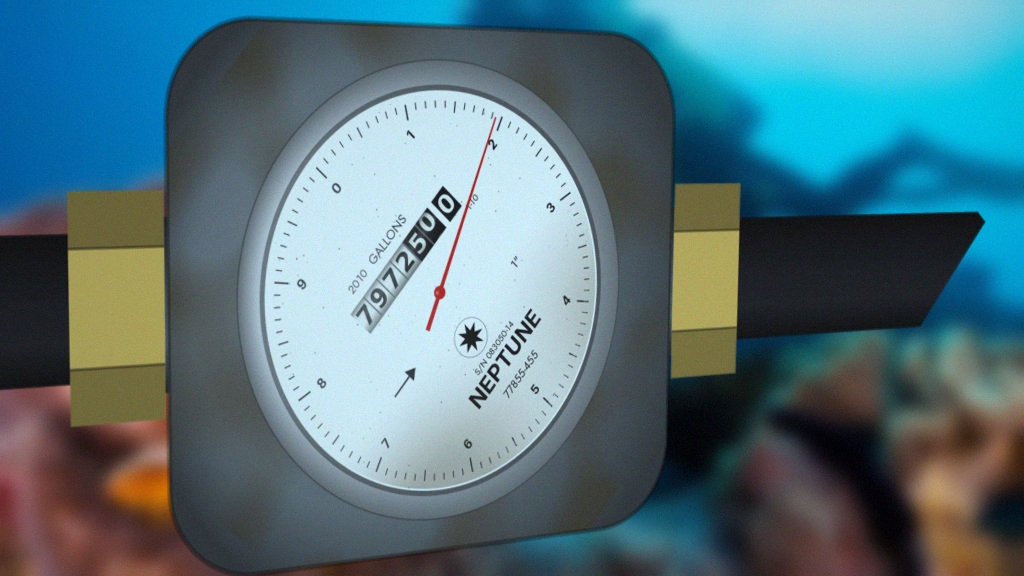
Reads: 7972501.9gal
